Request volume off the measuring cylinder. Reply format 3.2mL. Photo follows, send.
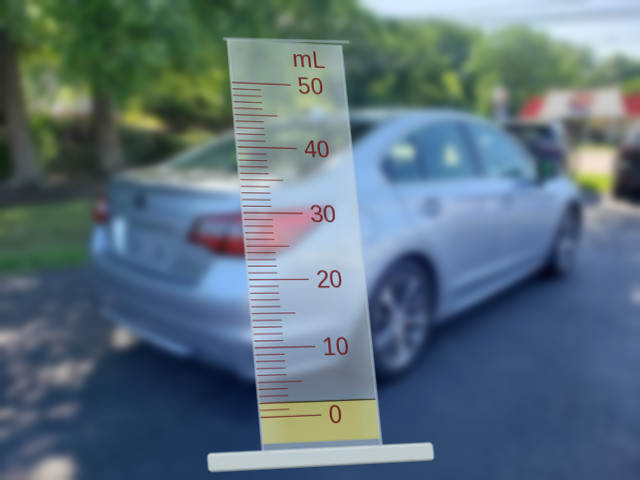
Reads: 2mL
